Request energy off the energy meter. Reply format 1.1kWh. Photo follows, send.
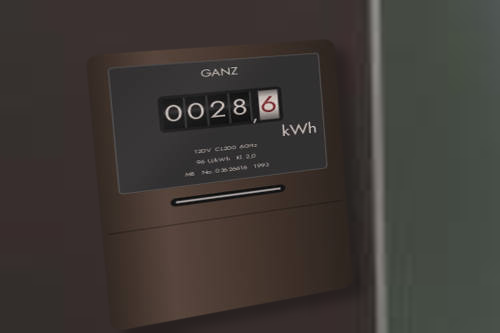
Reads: 28.6kWh
